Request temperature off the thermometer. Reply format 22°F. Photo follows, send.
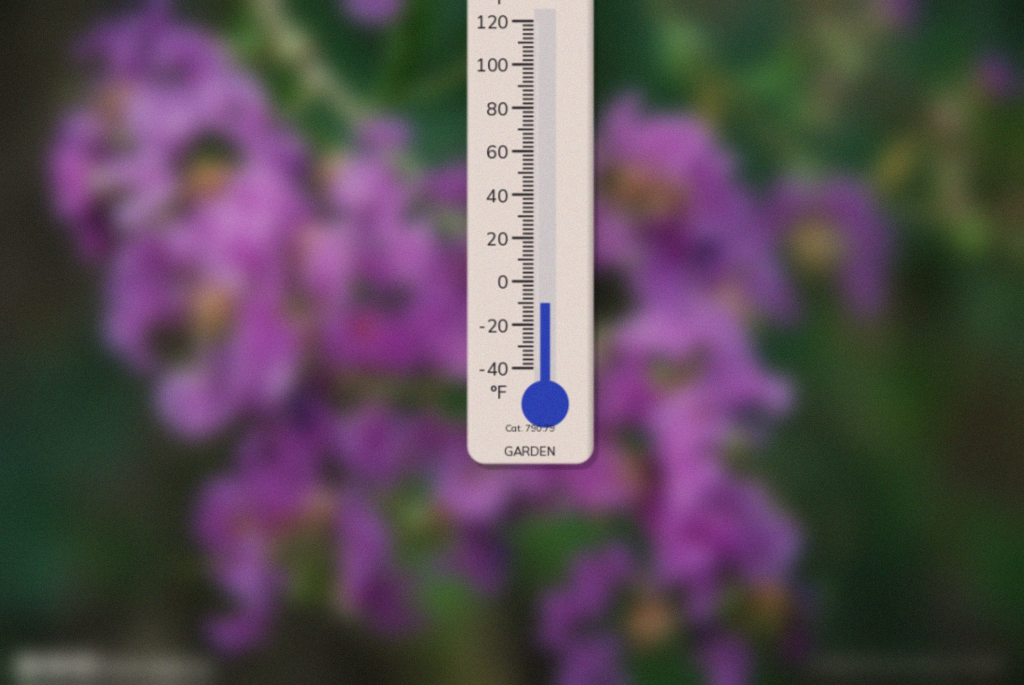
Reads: -10°F
